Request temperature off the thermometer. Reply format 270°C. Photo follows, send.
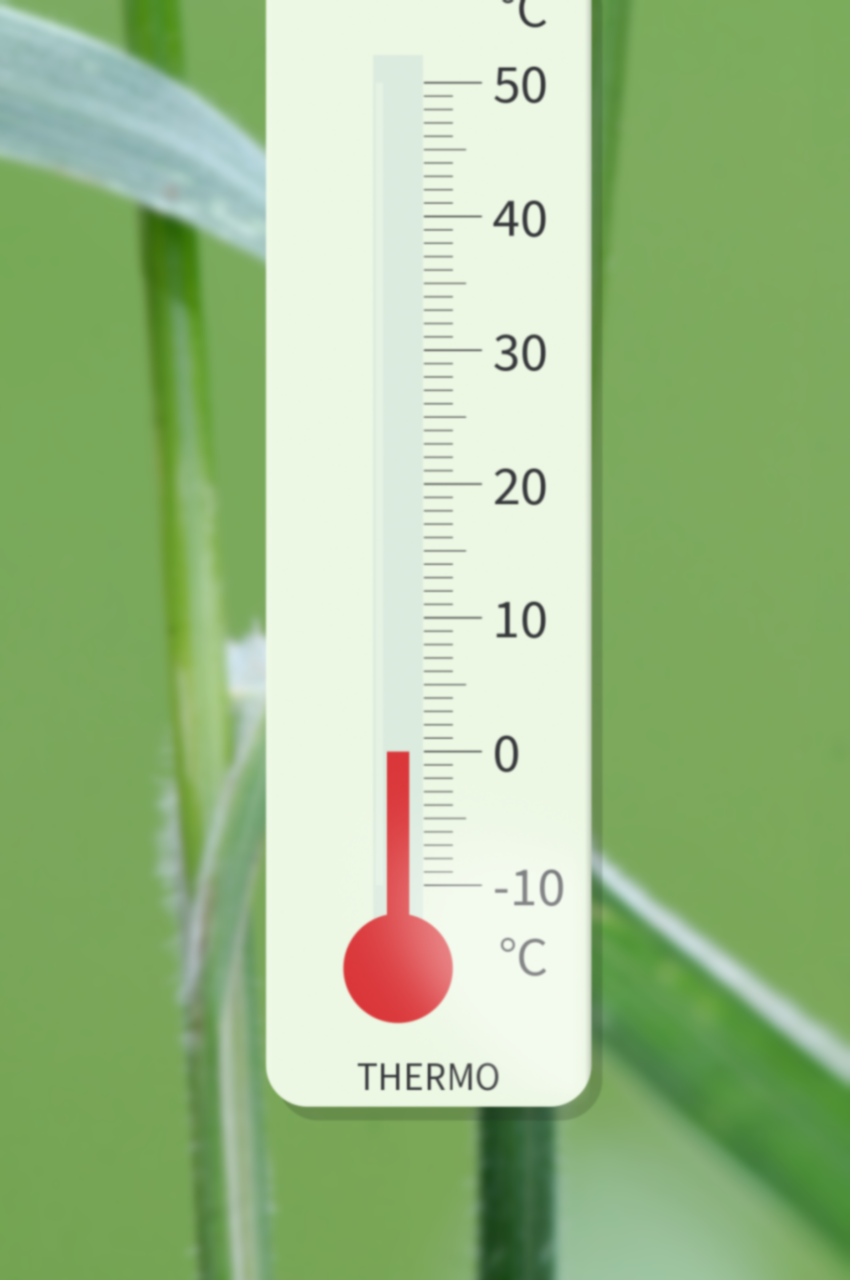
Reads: 0°C
